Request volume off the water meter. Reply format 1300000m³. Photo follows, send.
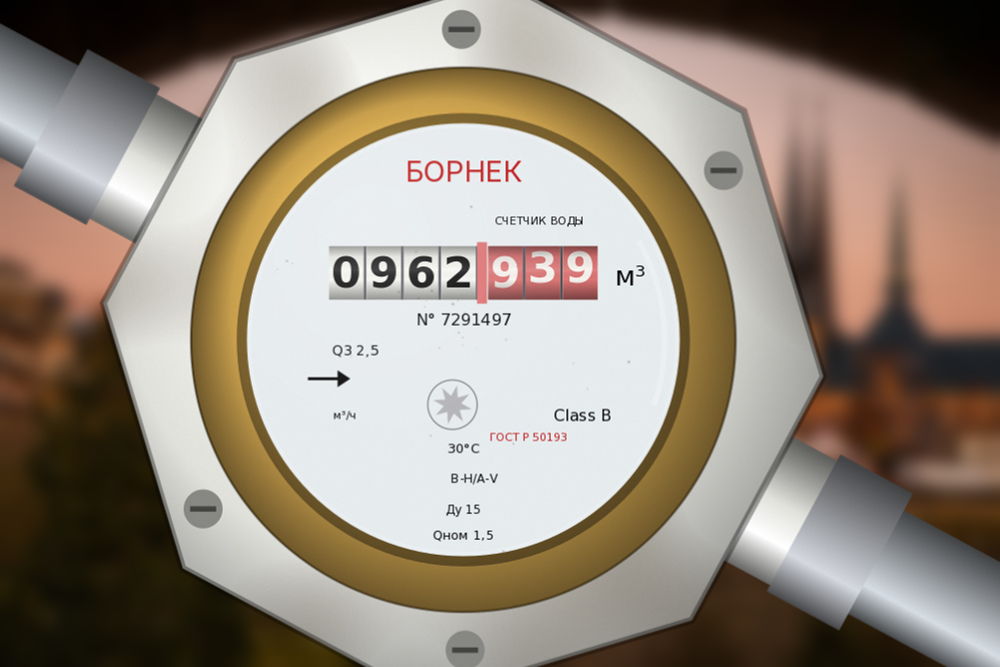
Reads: 962.939m³
